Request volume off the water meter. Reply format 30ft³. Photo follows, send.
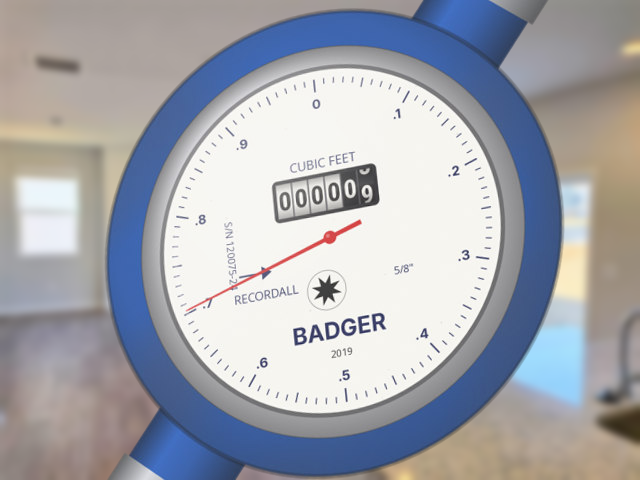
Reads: 8.70ft³
